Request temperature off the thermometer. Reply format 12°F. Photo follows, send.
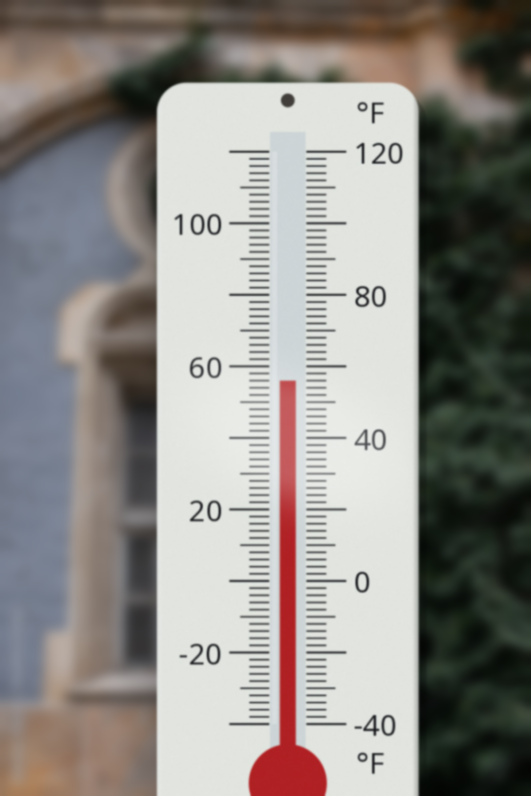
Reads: 56°F
